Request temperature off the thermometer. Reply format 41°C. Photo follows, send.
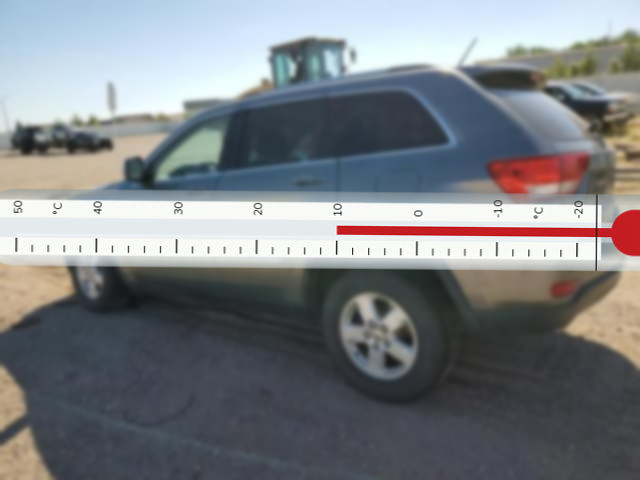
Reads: 10°C
